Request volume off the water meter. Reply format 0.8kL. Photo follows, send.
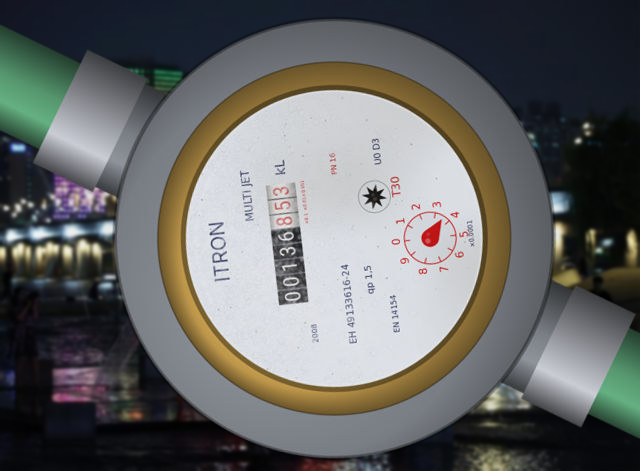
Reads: 136.8533kL
